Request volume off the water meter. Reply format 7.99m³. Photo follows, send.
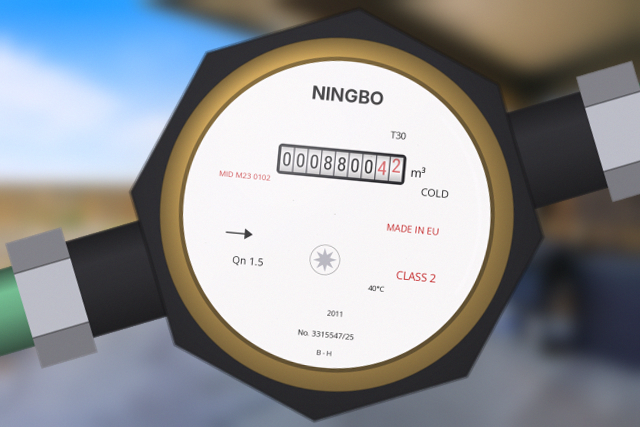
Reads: 8800.42m³
